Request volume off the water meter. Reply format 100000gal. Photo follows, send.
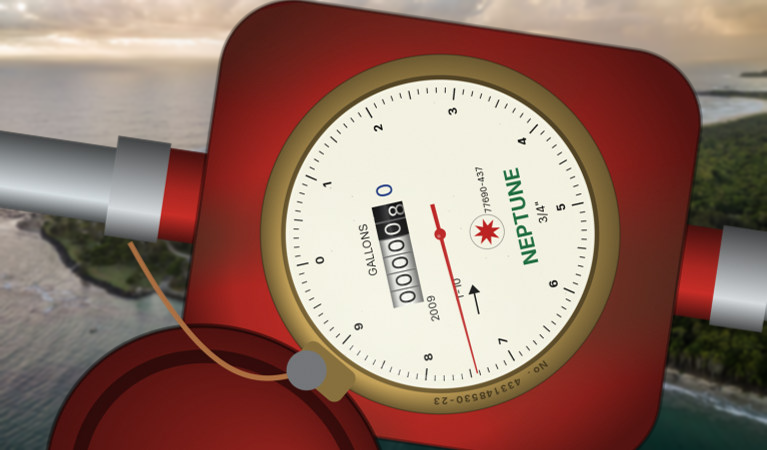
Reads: 77.4gal
